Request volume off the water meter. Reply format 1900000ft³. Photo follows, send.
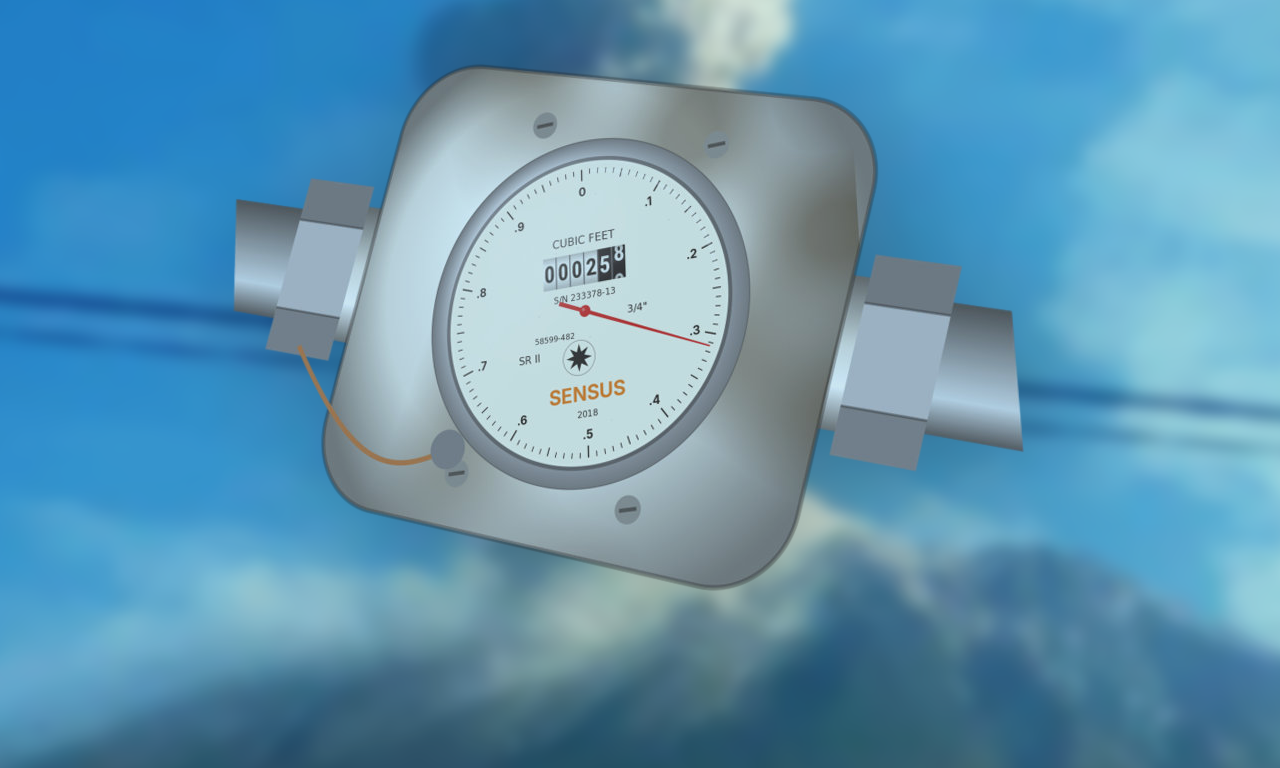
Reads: 258.31ft³
